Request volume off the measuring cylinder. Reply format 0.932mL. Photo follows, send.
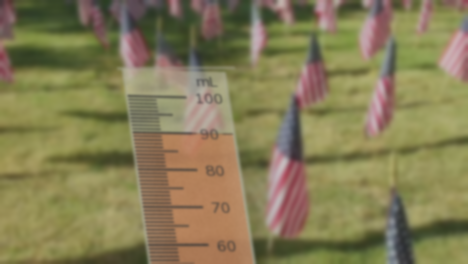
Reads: 90mL
